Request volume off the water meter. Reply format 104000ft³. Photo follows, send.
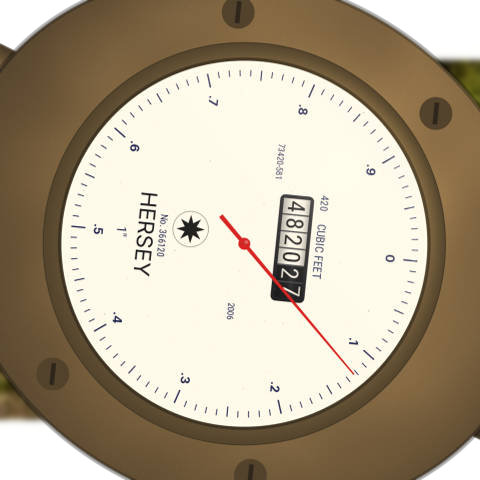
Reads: 482027.12ft³
